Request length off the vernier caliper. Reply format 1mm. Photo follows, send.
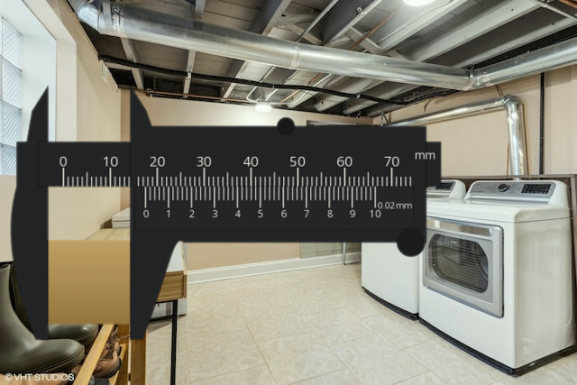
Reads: 17.5mm
